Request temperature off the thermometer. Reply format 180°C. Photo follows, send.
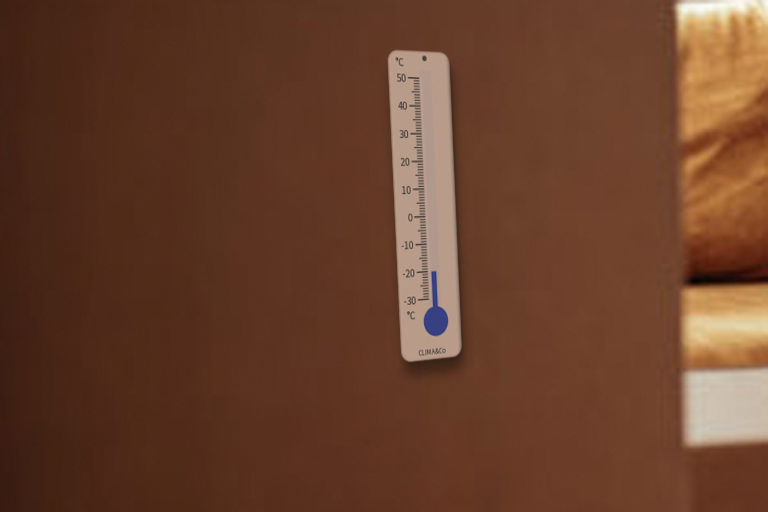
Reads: -20°C
